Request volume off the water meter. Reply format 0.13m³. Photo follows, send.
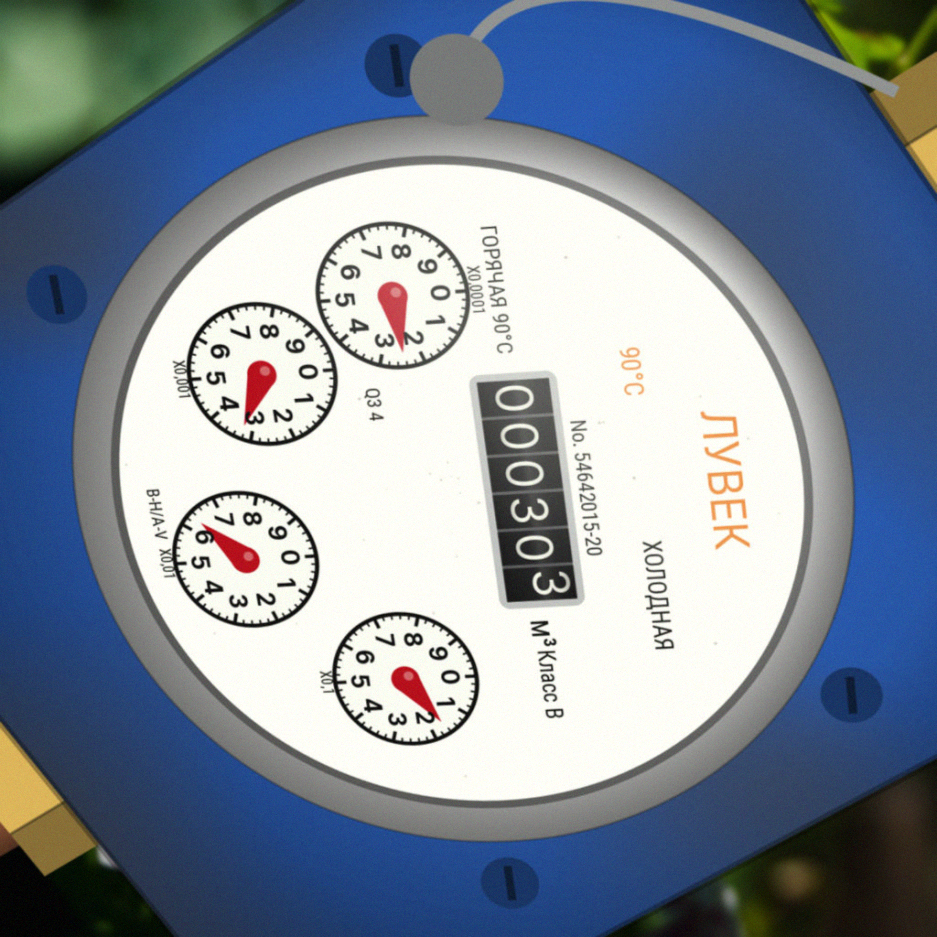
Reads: 303.1632m³
